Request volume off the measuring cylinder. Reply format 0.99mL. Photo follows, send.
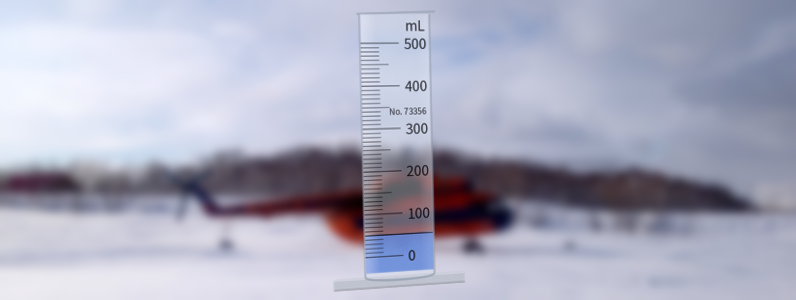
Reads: 50mL
